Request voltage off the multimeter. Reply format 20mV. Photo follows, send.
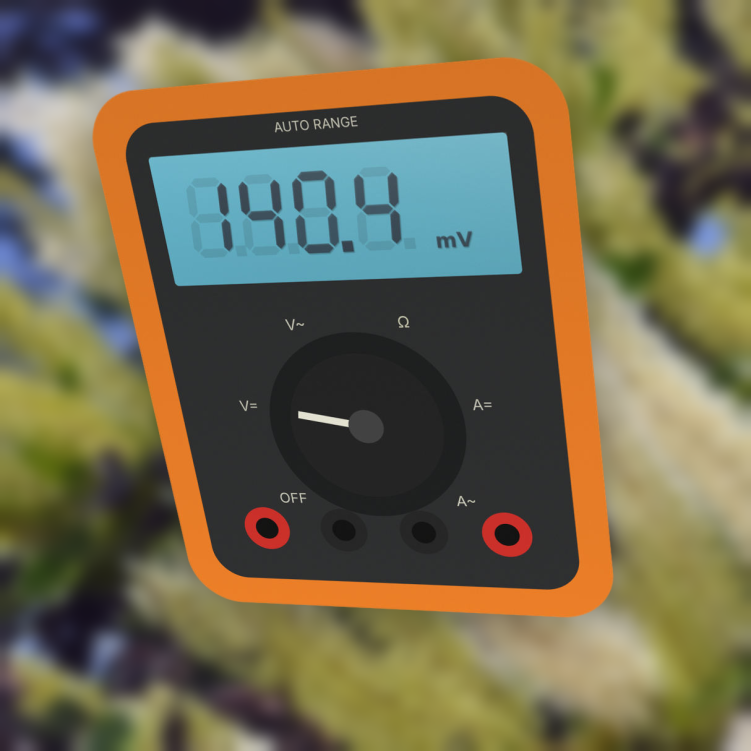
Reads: 140.4mV
